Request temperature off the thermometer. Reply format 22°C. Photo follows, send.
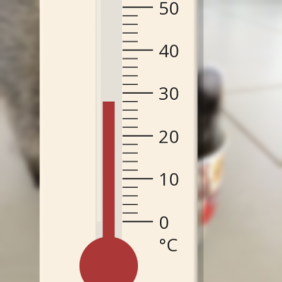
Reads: 28°C
